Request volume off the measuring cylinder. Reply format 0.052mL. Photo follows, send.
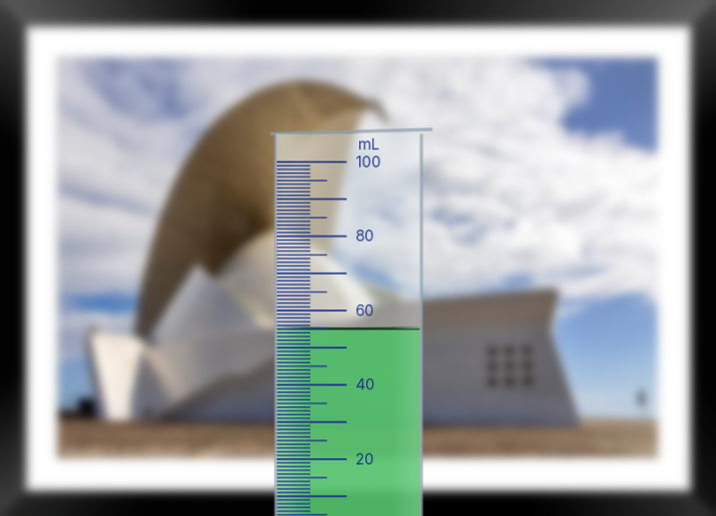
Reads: 55mL
